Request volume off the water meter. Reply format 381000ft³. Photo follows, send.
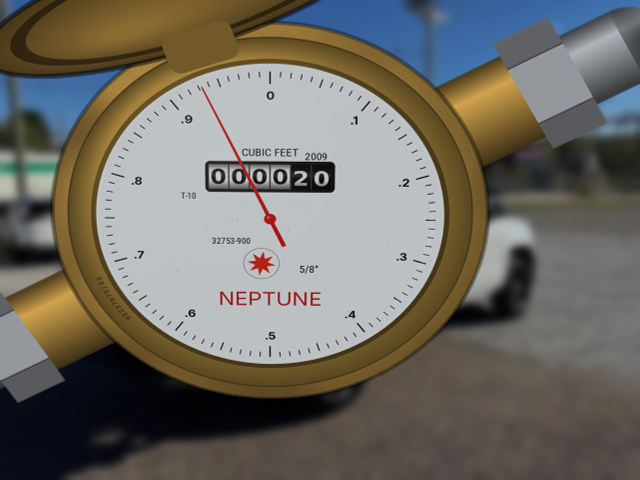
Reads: 19.93ft³
